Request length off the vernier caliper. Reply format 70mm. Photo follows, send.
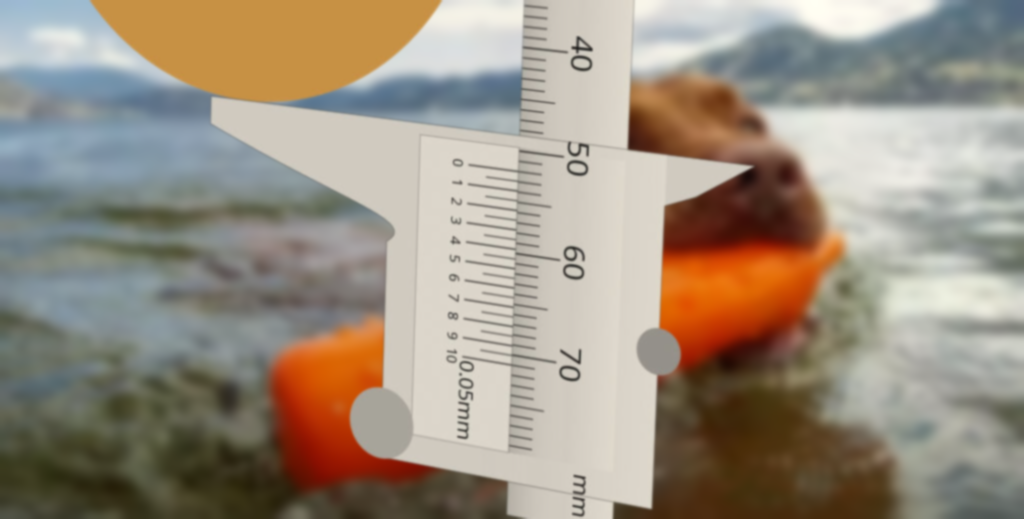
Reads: 52.0mm
